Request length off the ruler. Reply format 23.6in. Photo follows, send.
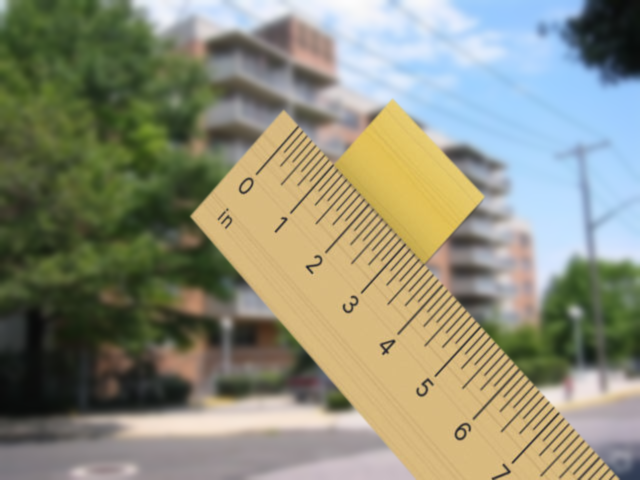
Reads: 2.5in
